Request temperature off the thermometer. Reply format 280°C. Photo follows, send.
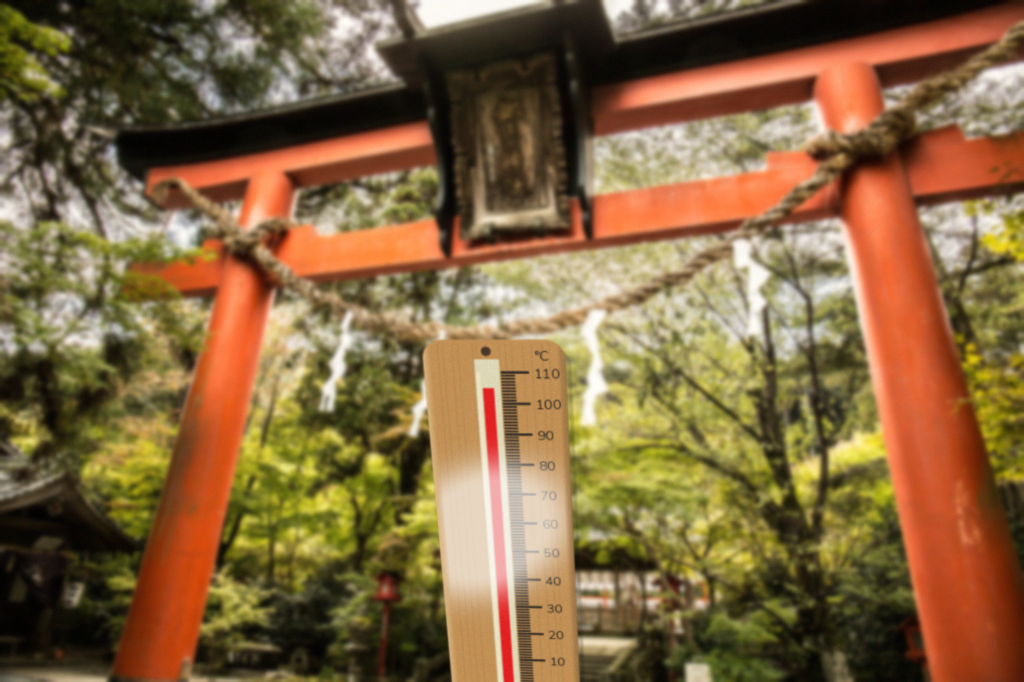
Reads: 105°C
